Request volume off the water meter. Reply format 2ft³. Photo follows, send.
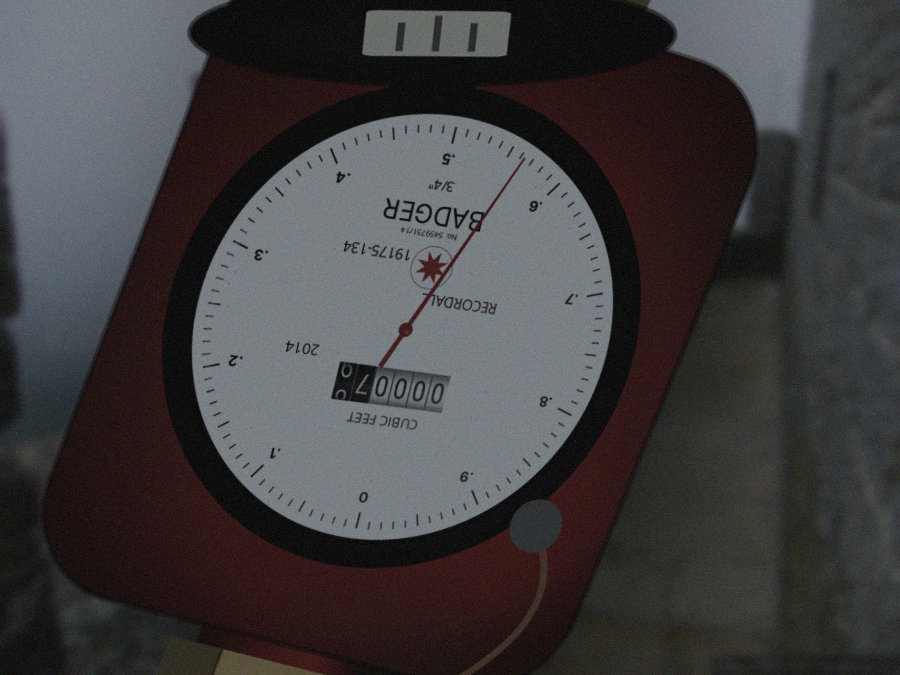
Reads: 78.56ft³
